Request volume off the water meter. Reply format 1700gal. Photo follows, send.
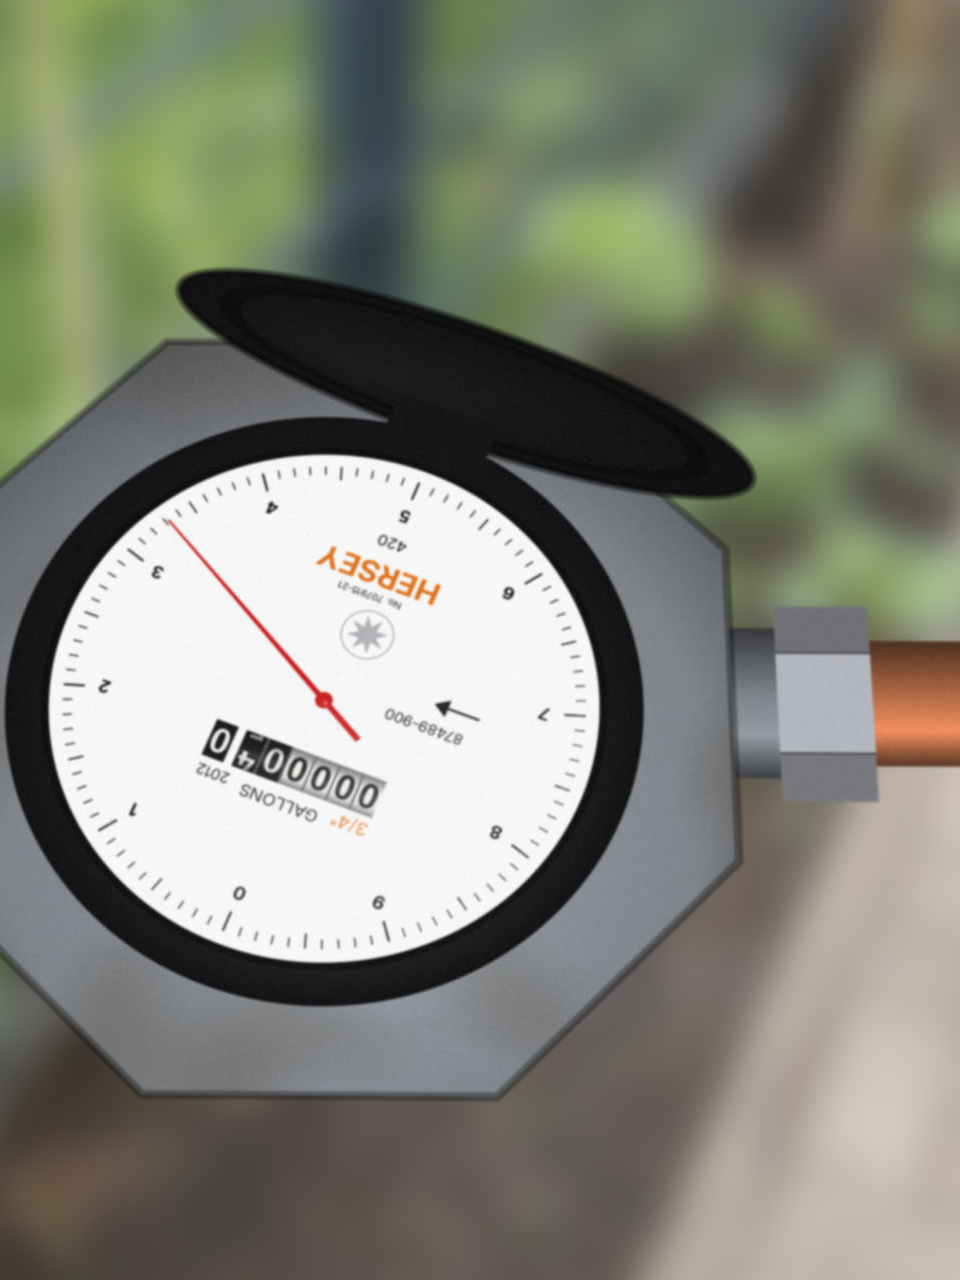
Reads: 43.3gal
